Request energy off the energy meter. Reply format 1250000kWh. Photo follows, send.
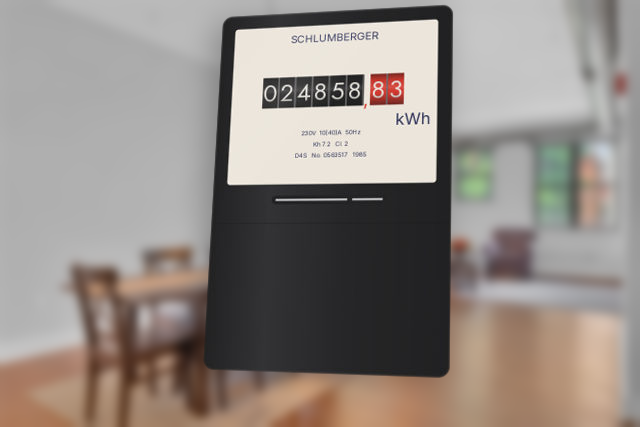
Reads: 24858.83kWh
